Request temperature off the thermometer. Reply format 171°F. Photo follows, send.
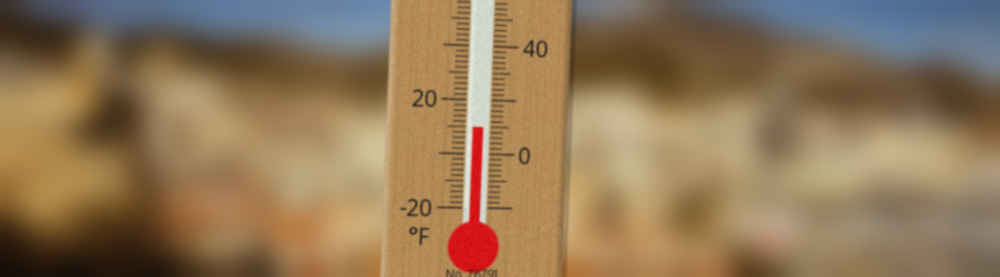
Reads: 10°F
